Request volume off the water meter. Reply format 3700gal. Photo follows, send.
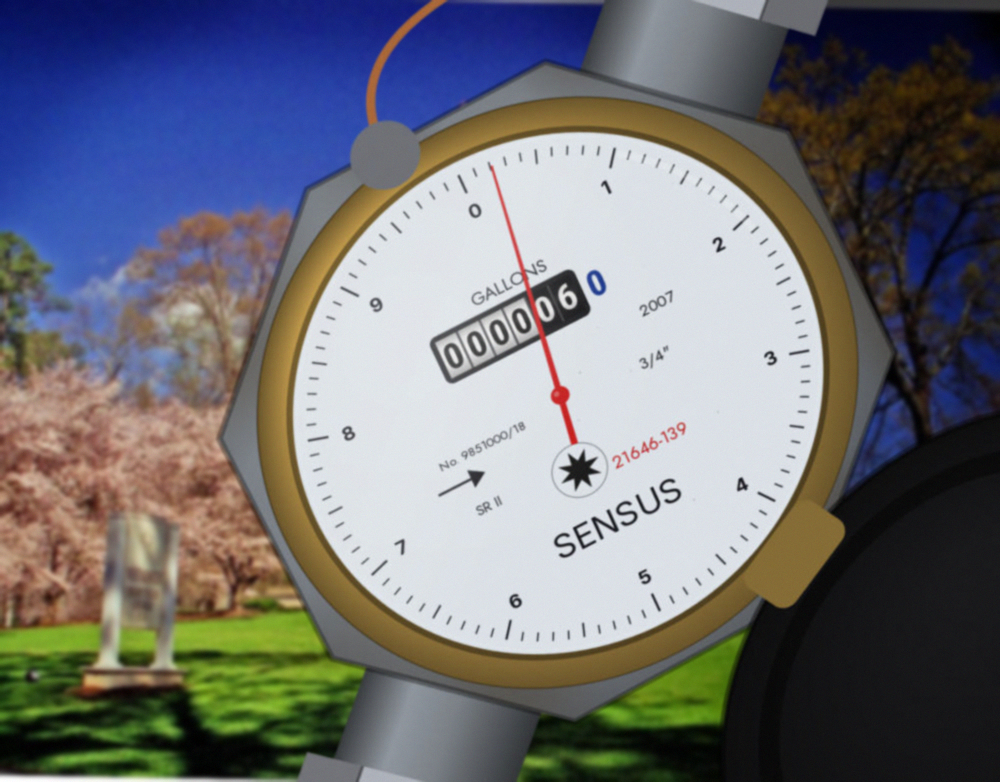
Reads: 60.2gal
